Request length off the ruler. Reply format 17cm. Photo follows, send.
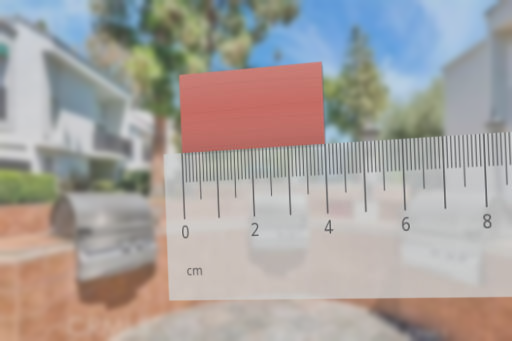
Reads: 4cm
